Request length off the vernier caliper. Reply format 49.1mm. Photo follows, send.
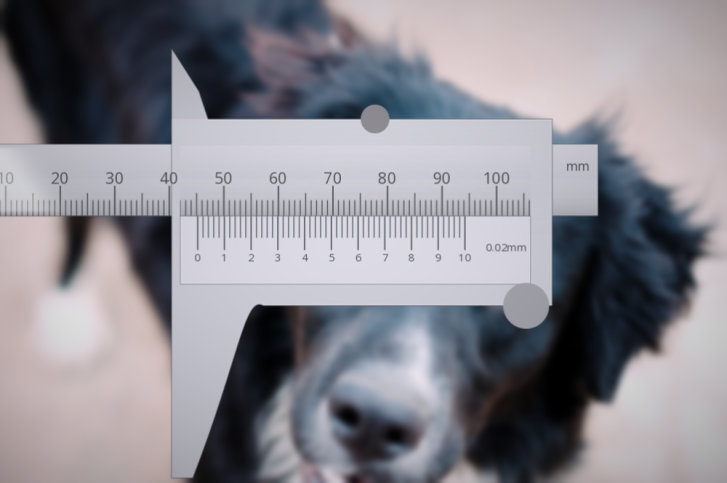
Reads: 45.2mm
